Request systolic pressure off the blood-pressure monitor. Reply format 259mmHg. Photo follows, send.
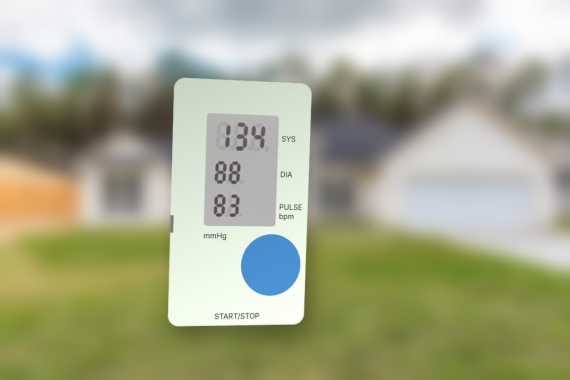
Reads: 134mmHg
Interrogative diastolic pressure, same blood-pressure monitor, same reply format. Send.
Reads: 88mmHg
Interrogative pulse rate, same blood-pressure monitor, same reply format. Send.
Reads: 83bpm
